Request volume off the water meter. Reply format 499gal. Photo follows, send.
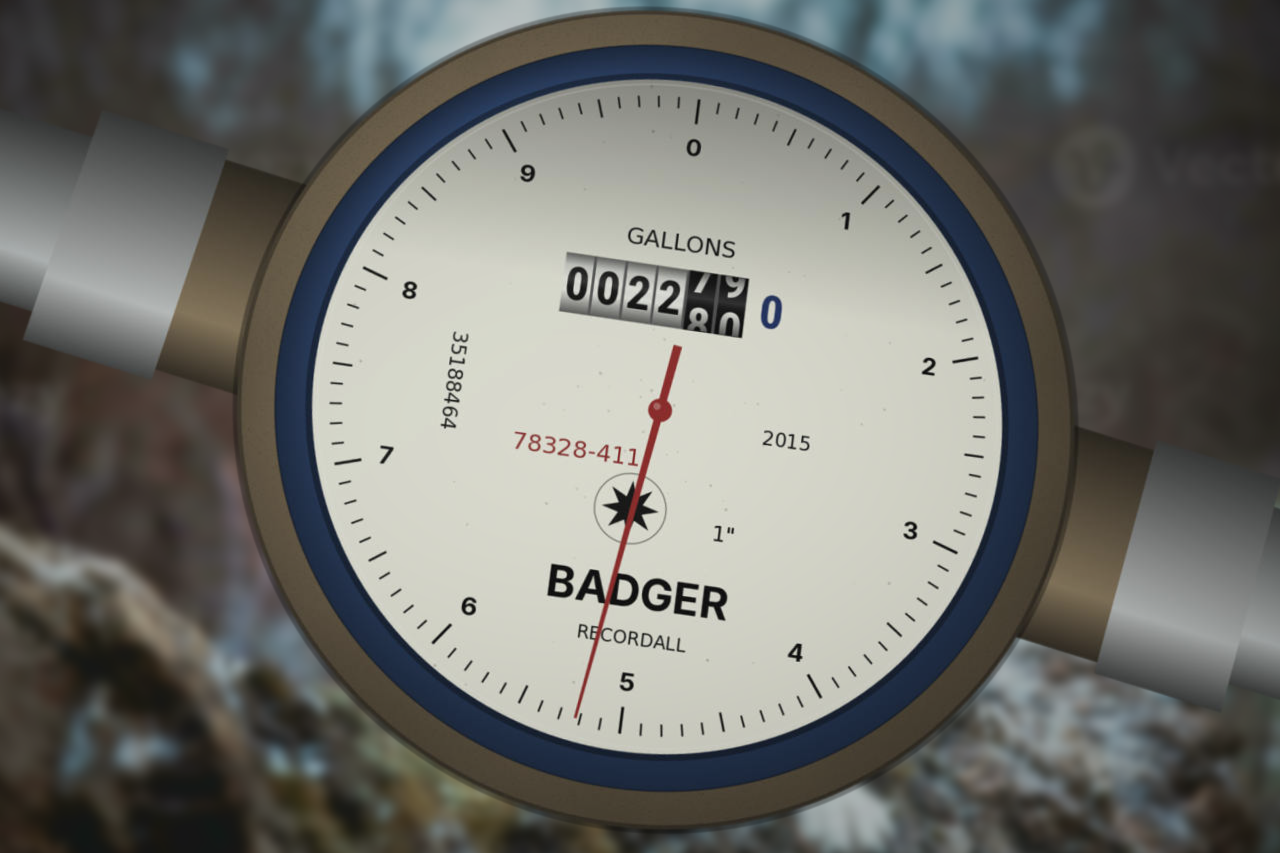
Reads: 22795.2gal
